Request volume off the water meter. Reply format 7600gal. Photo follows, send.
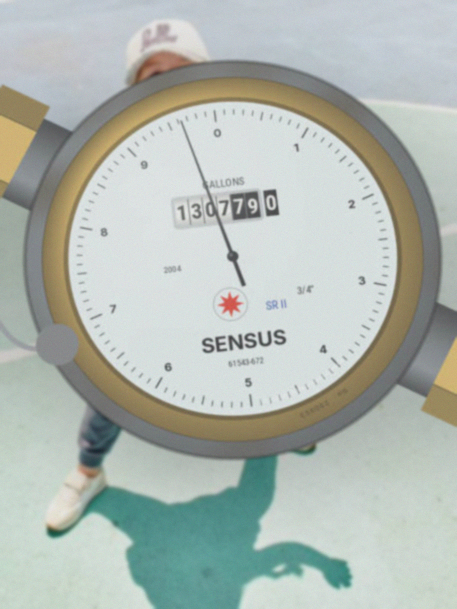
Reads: 1307789.6gal
